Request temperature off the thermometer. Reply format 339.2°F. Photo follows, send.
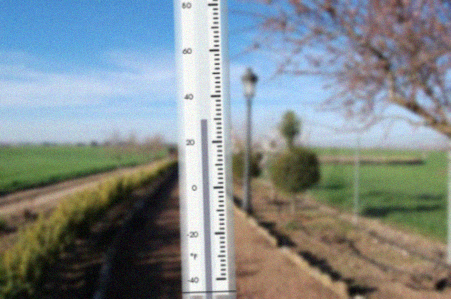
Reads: 30°F
